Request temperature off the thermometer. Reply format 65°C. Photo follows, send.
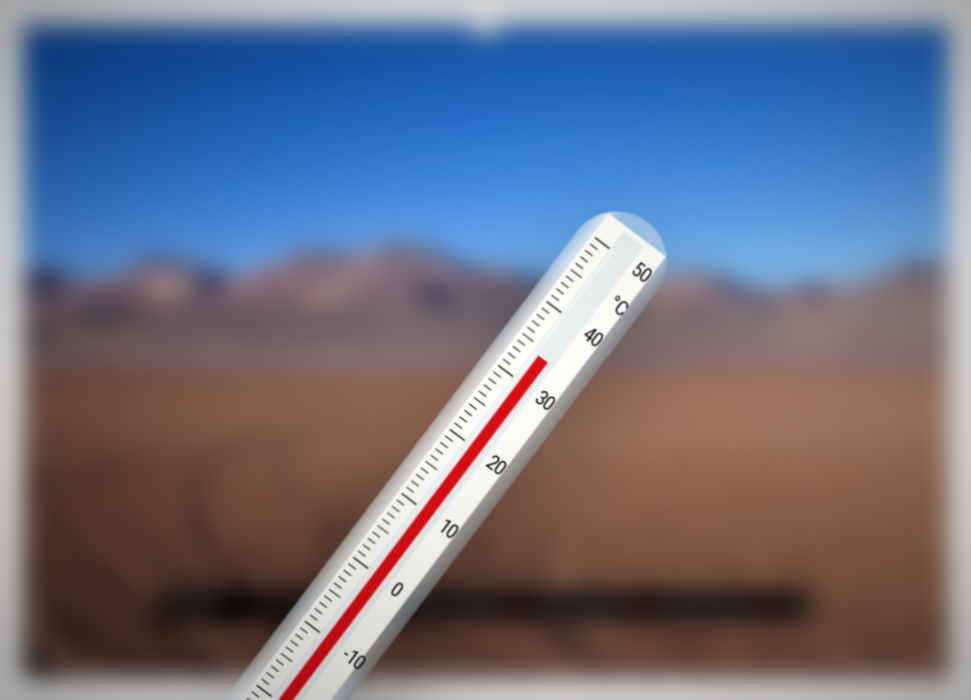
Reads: 34°C
